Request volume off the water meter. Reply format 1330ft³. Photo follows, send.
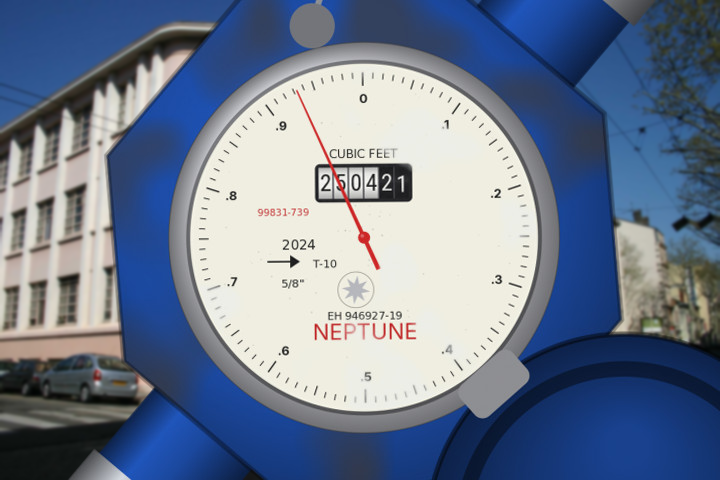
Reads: 250420.93ft³
